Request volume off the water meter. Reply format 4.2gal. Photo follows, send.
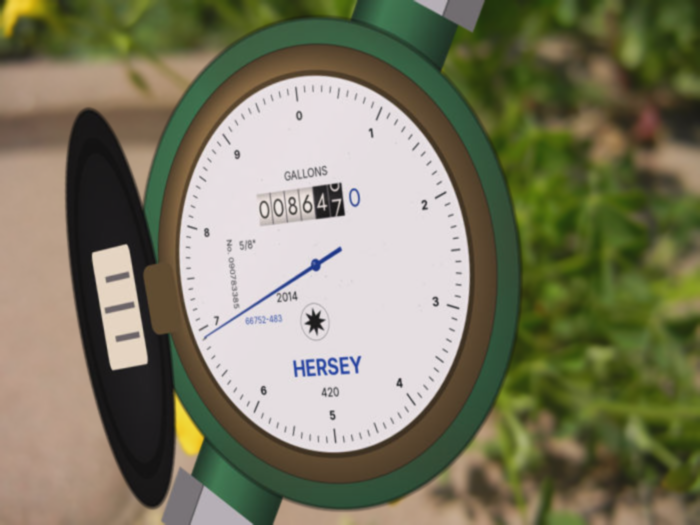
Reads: 86466.9gal
